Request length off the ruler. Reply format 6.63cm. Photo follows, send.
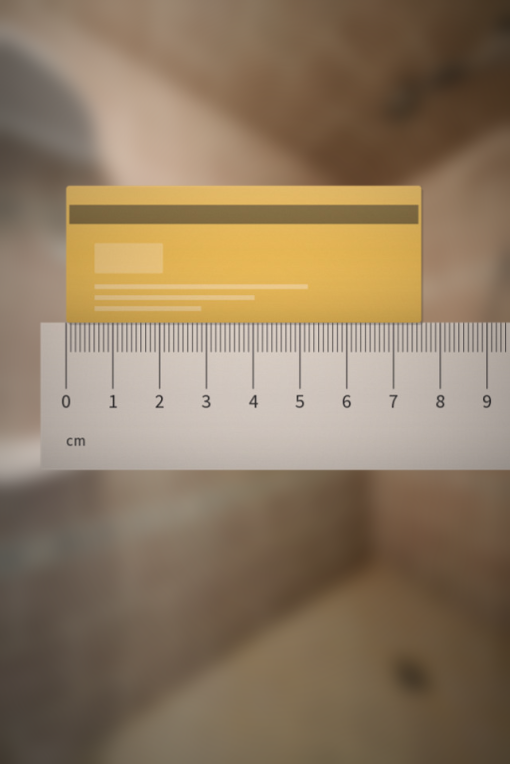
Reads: 7.6cm
